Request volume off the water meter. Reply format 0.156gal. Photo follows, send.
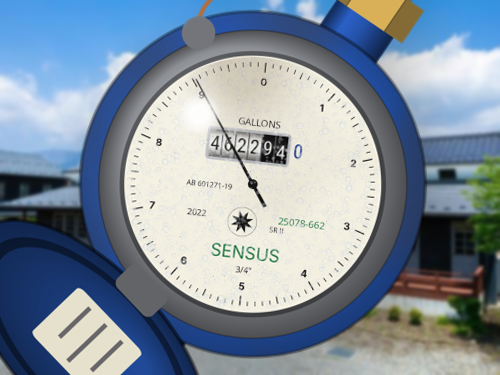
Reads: 4622939.0gal
